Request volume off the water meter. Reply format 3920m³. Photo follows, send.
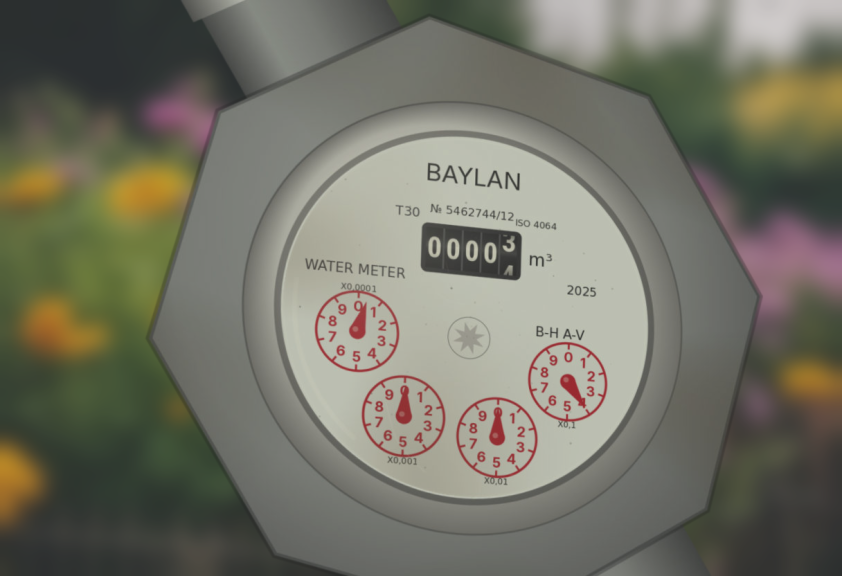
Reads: 3.4000m³
